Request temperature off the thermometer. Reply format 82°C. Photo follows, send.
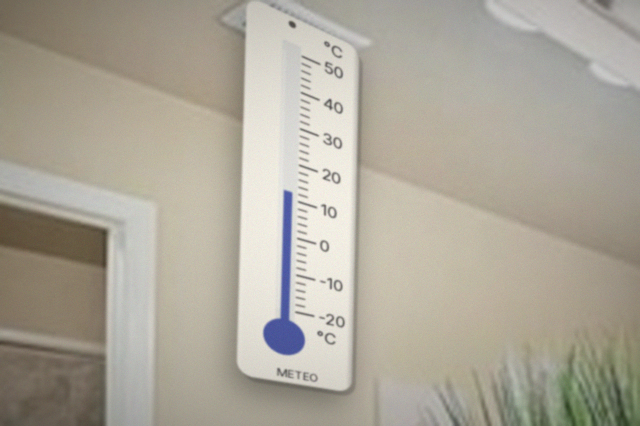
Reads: 12°C
